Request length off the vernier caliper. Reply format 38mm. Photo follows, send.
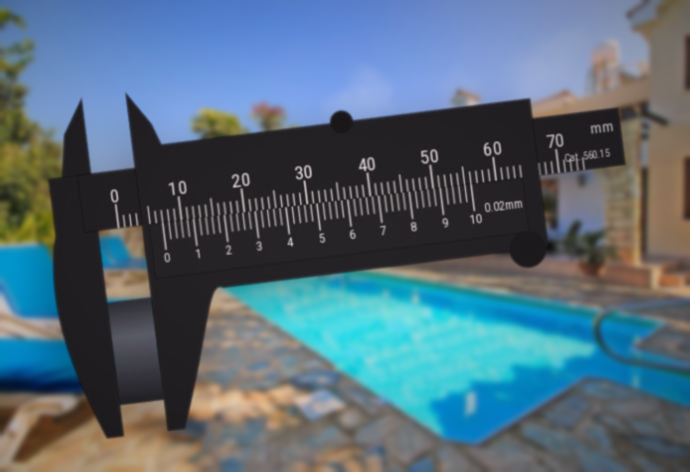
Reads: 7.0mm
